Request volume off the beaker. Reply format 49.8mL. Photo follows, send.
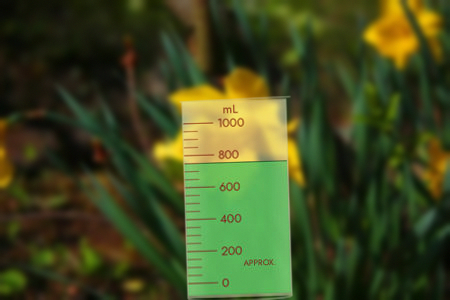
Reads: 750mL
